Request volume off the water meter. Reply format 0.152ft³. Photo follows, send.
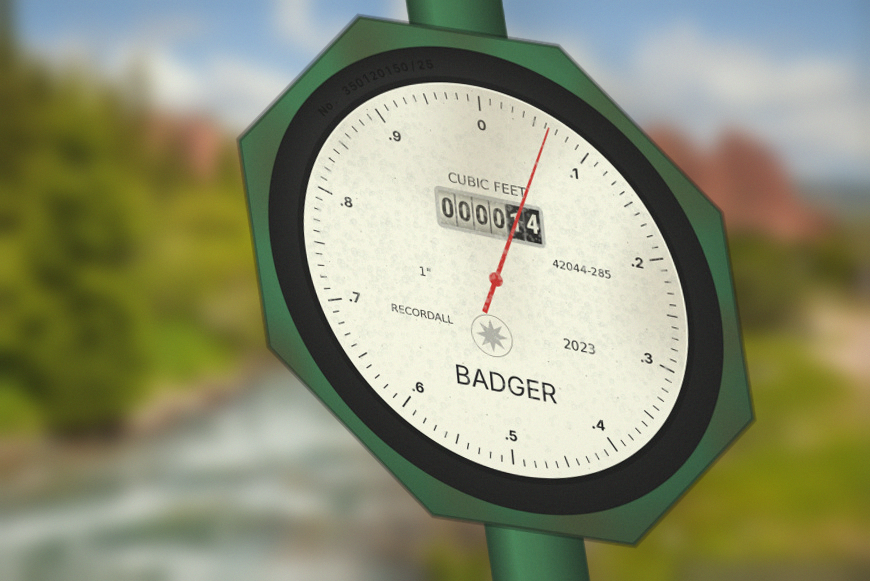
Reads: 14.06ft³
